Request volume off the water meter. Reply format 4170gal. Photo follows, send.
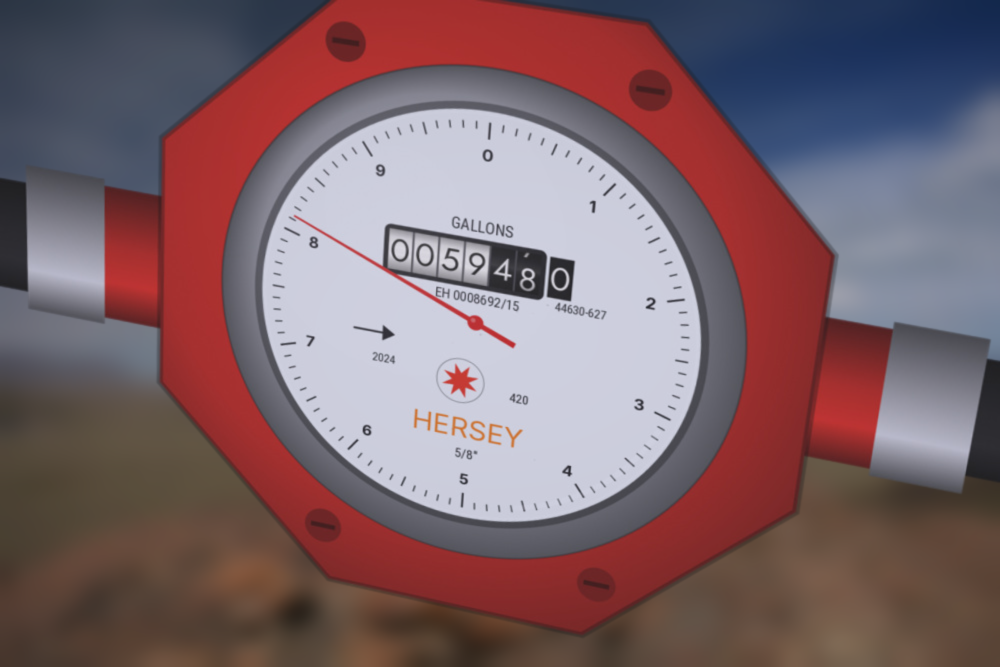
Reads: 59478.1gal
